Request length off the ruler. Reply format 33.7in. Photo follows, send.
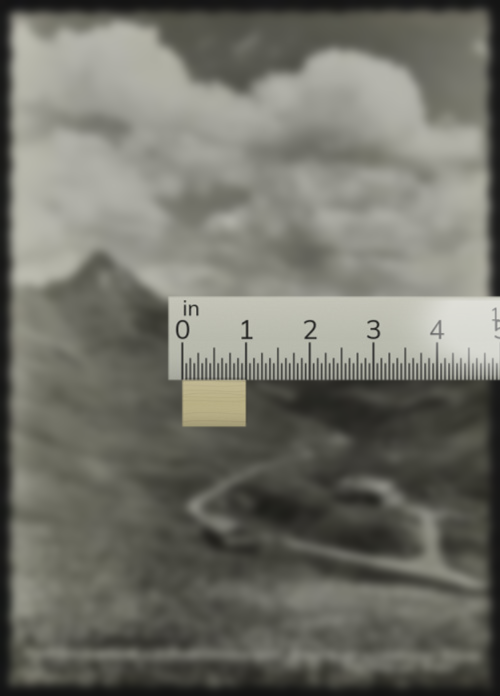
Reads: 1in
